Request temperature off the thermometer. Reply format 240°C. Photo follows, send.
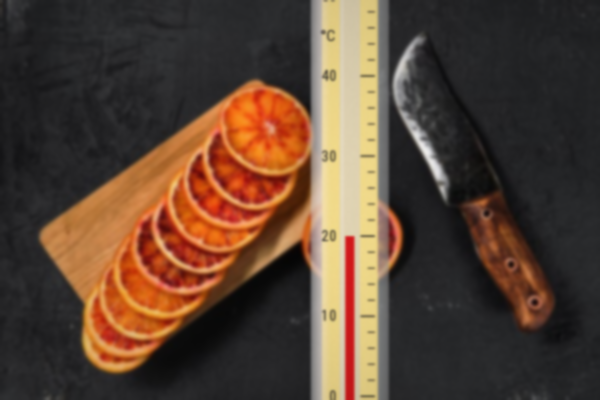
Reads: 20°C
